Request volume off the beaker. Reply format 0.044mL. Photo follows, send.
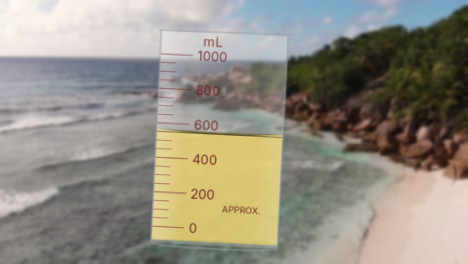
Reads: 550mL
